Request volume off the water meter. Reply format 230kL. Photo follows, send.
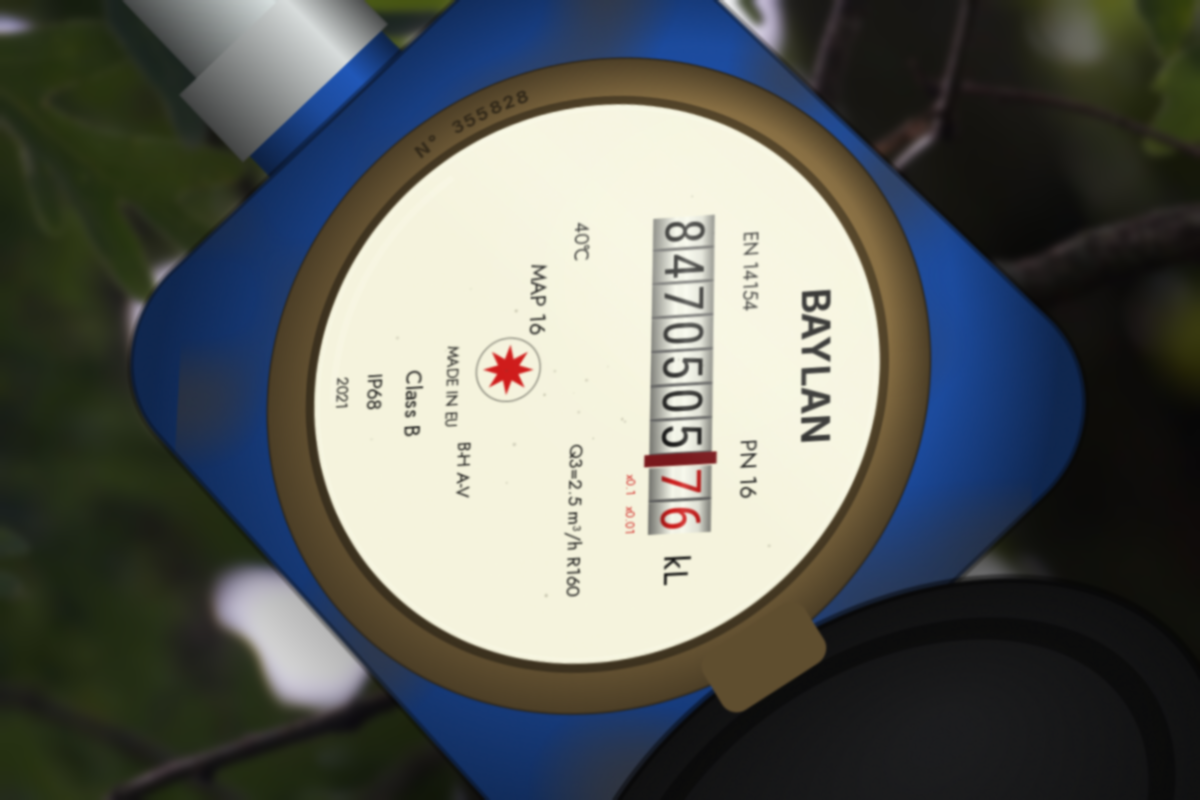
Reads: 8470505.76kL
